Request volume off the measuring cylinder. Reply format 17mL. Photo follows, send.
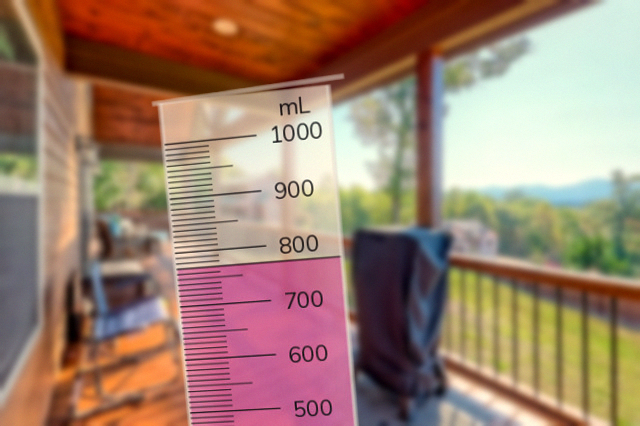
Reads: 770mL
